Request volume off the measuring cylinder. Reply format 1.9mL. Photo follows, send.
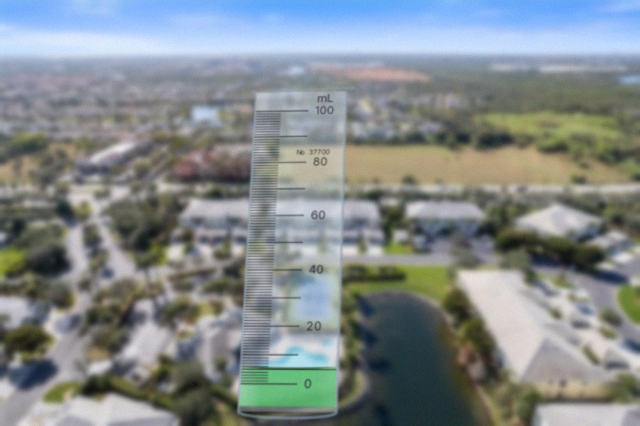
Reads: 5mL
